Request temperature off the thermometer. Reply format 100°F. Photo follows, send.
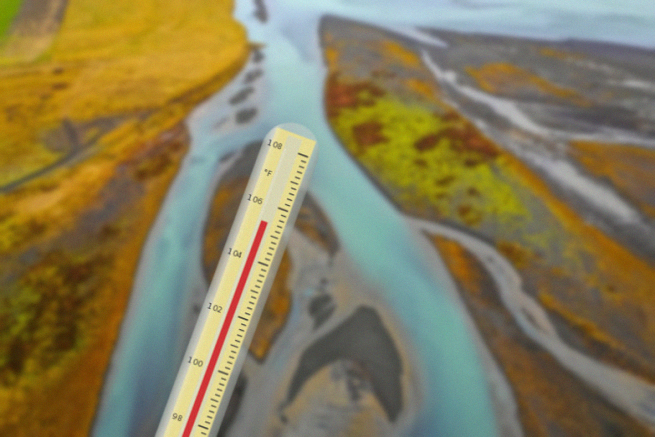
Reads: 105.4°F
